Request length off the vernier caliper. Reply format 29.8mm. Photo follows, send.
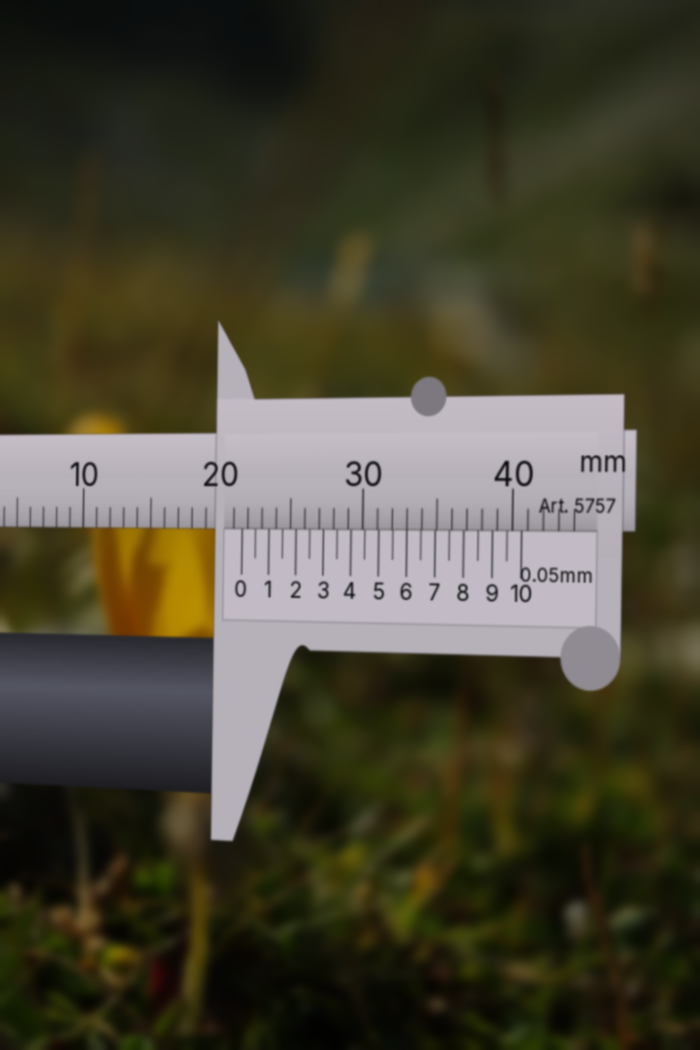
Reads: 21.6mm
